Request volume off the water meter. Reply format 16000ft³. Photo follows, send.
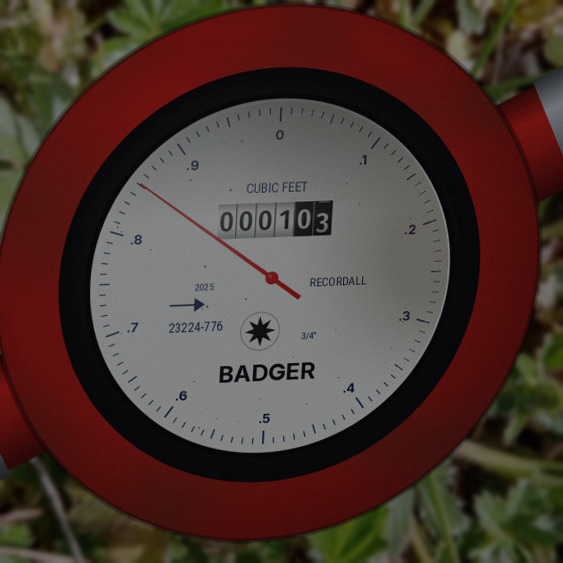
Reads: 102.85ft³
